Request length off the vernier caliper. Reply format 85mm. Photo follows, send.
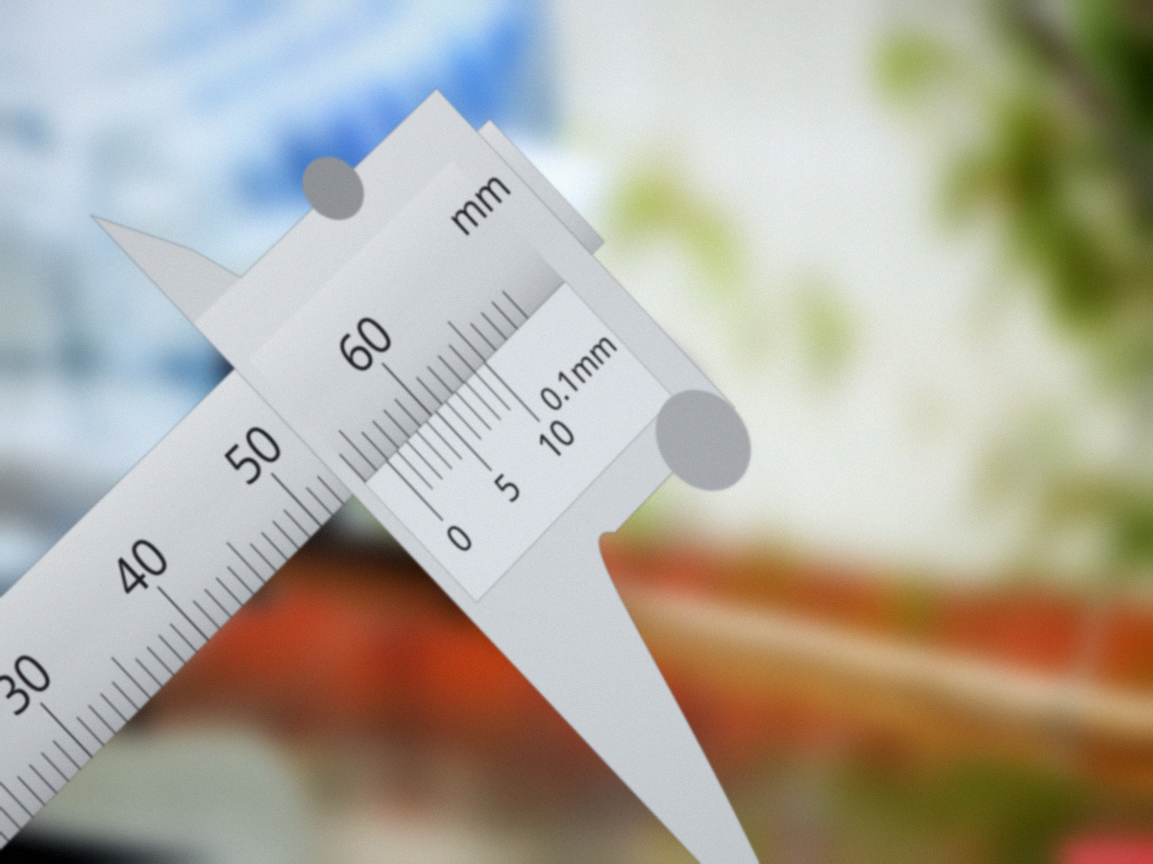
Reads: 55.9mm
